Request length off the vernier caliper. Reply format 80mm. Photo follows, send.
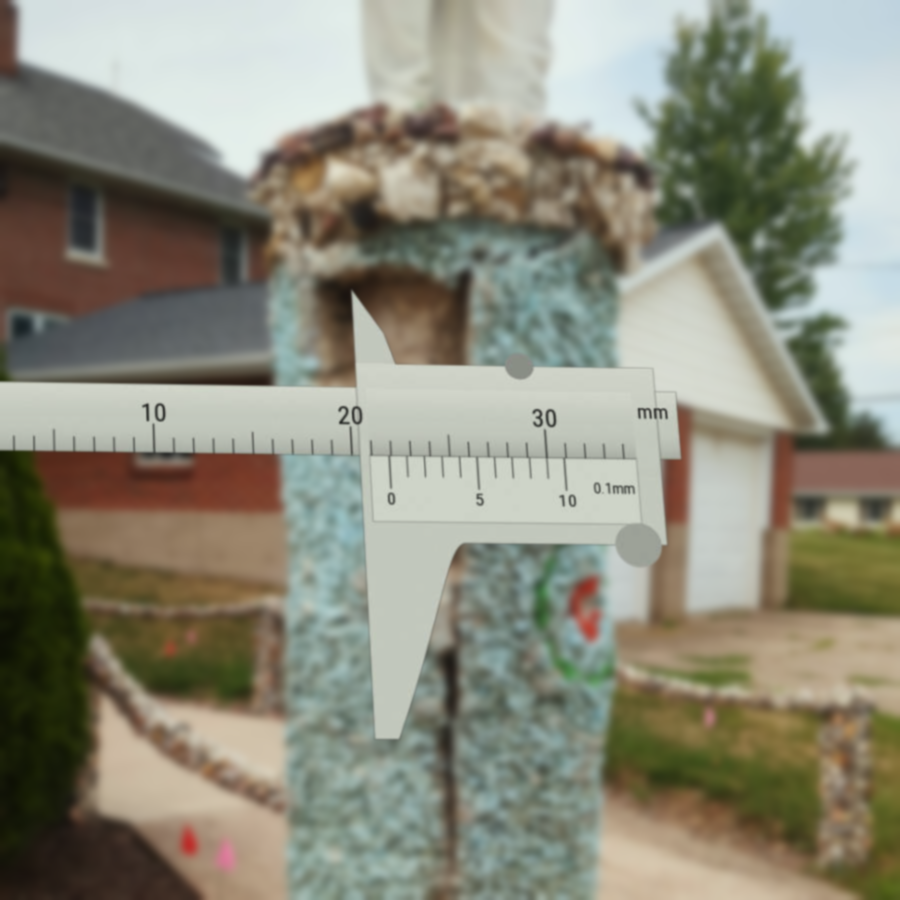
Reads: 21.9mm
